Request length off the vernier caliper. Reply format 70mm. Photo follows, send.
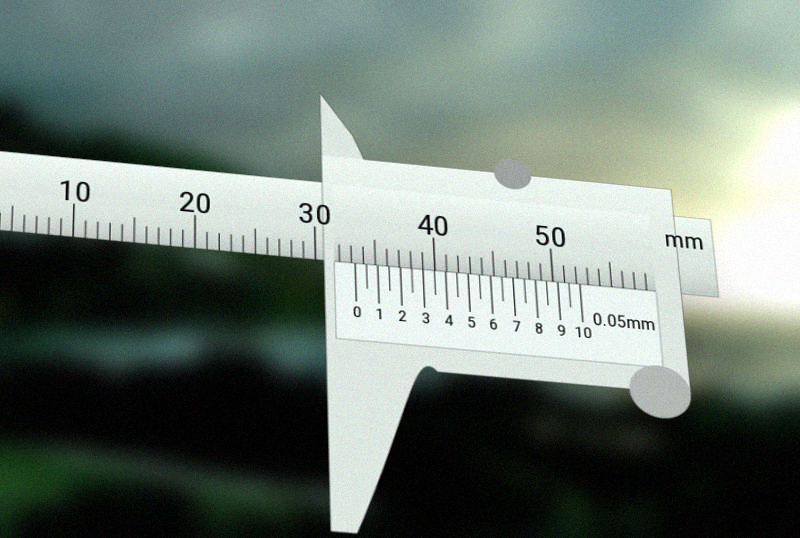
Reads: 33.3mm
